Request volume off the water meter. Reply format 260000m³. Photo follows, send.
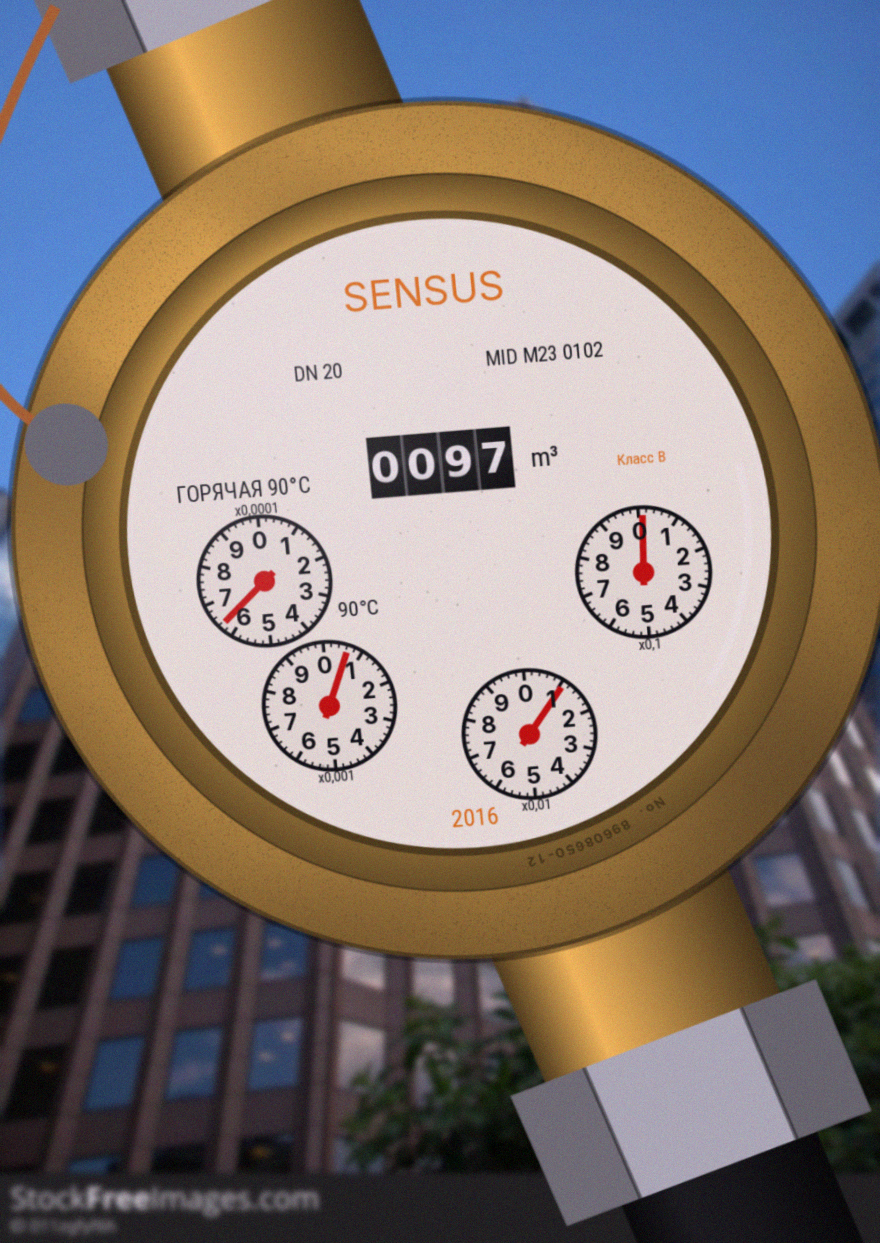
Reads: 97.0106m³
